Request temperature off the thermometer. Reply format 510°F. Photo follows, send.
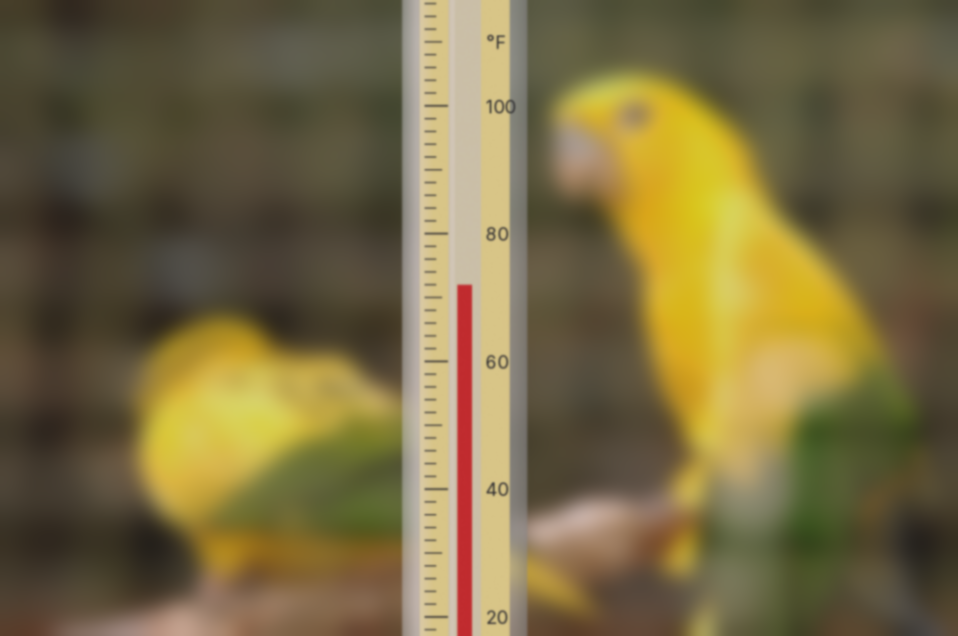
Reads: 72°F
